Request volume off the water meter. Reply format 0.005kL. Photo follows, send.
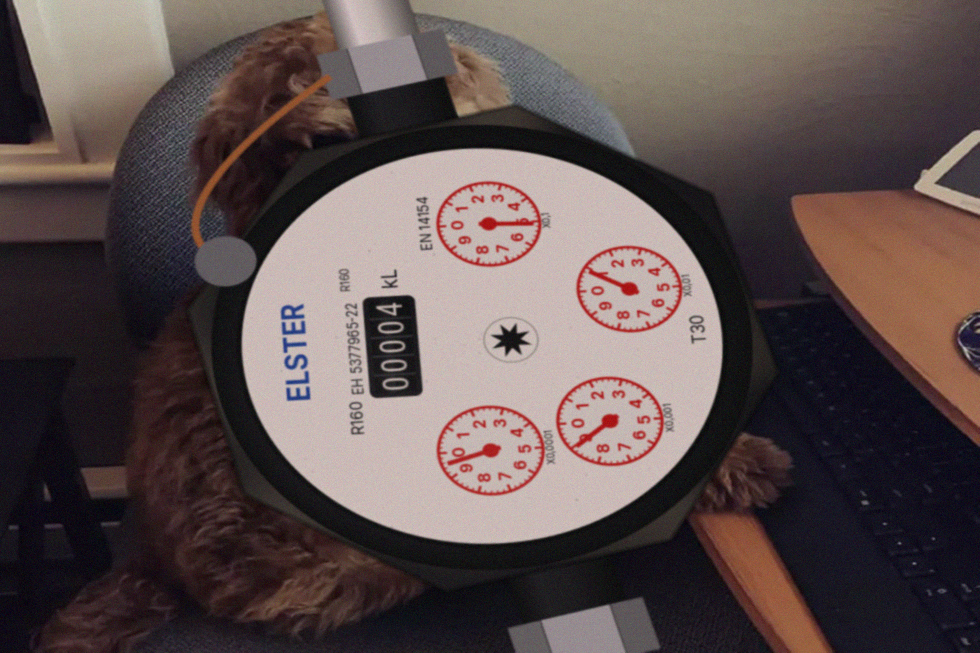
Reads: 4.5089kL
